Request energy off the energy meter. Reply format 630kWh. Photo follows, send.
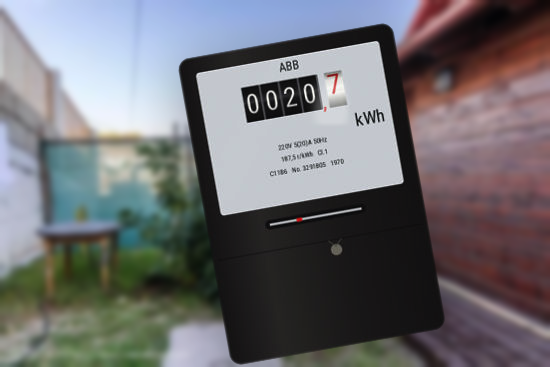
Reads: 20.7kWh
